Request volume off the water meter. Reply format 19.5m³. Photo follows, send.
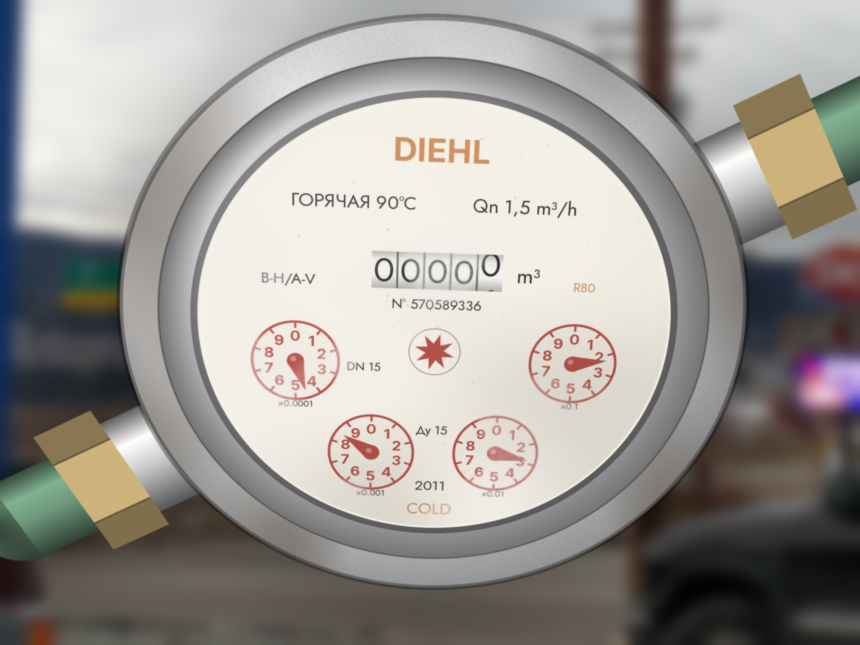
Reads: 0.2284m³
